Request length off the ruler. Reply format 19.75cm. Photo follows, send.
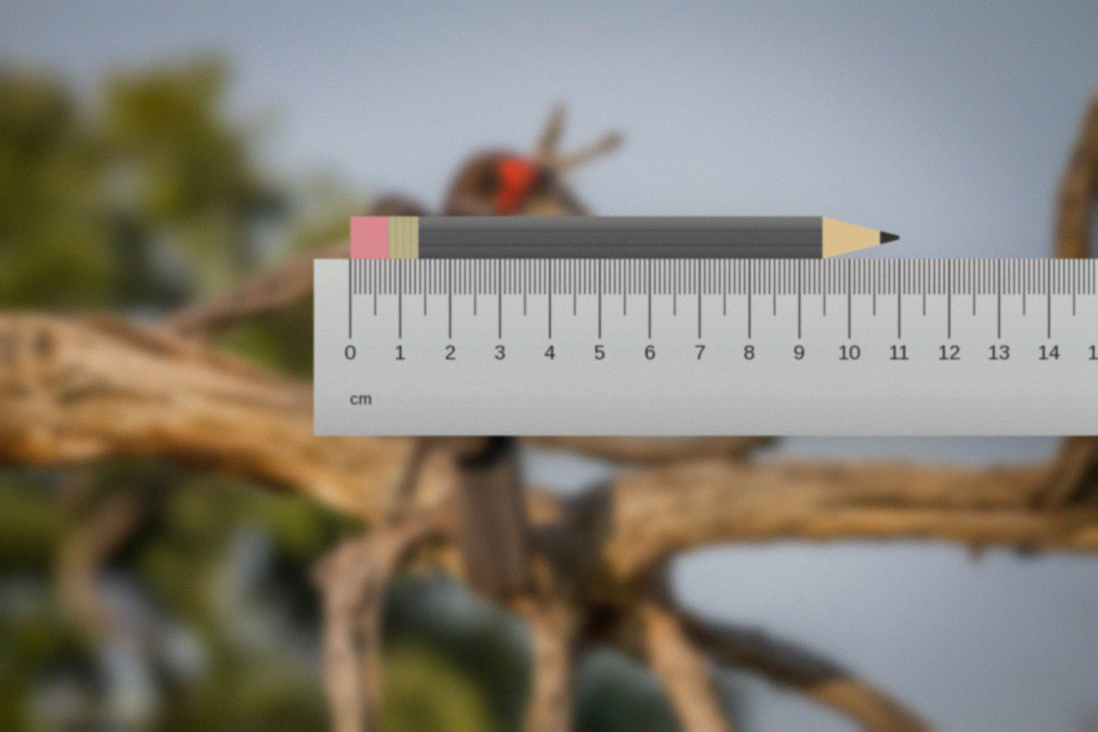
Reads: 11cm
